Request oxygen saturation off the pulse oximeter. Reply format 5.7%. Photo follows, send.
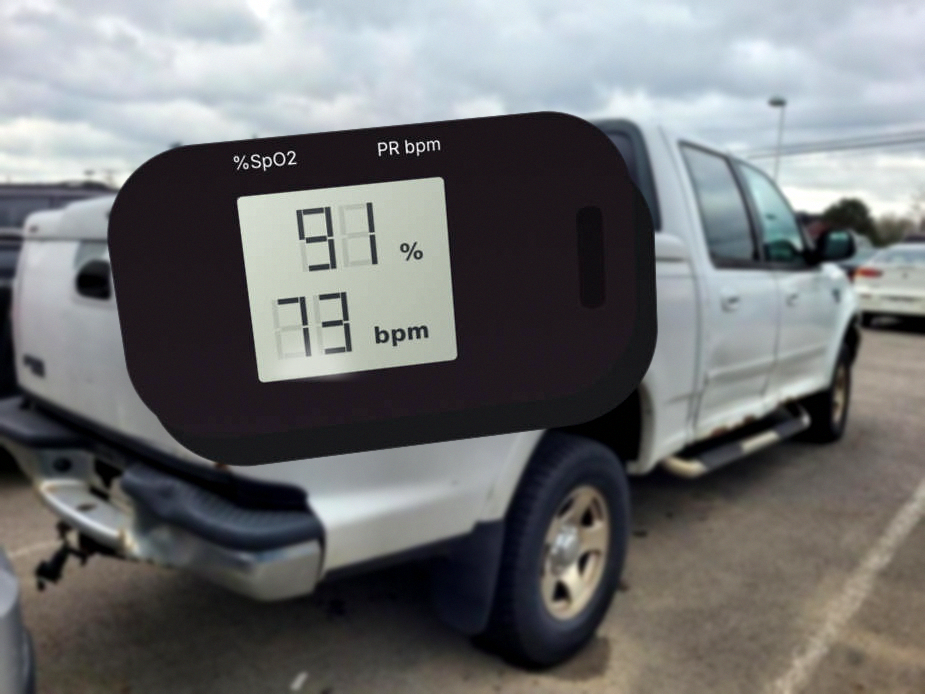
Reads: 91%
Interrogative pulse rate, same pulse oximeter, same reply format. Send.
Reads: 73bpm
